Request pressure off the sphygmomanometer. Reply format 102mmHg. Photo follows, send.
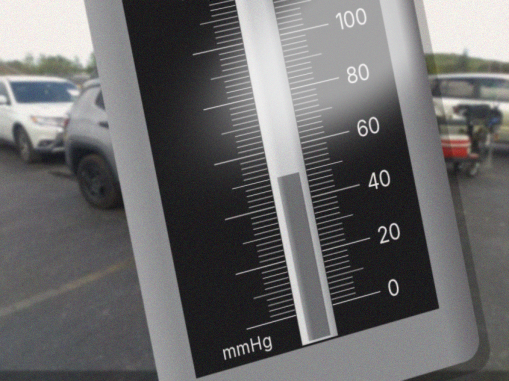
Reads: 50mmHg
